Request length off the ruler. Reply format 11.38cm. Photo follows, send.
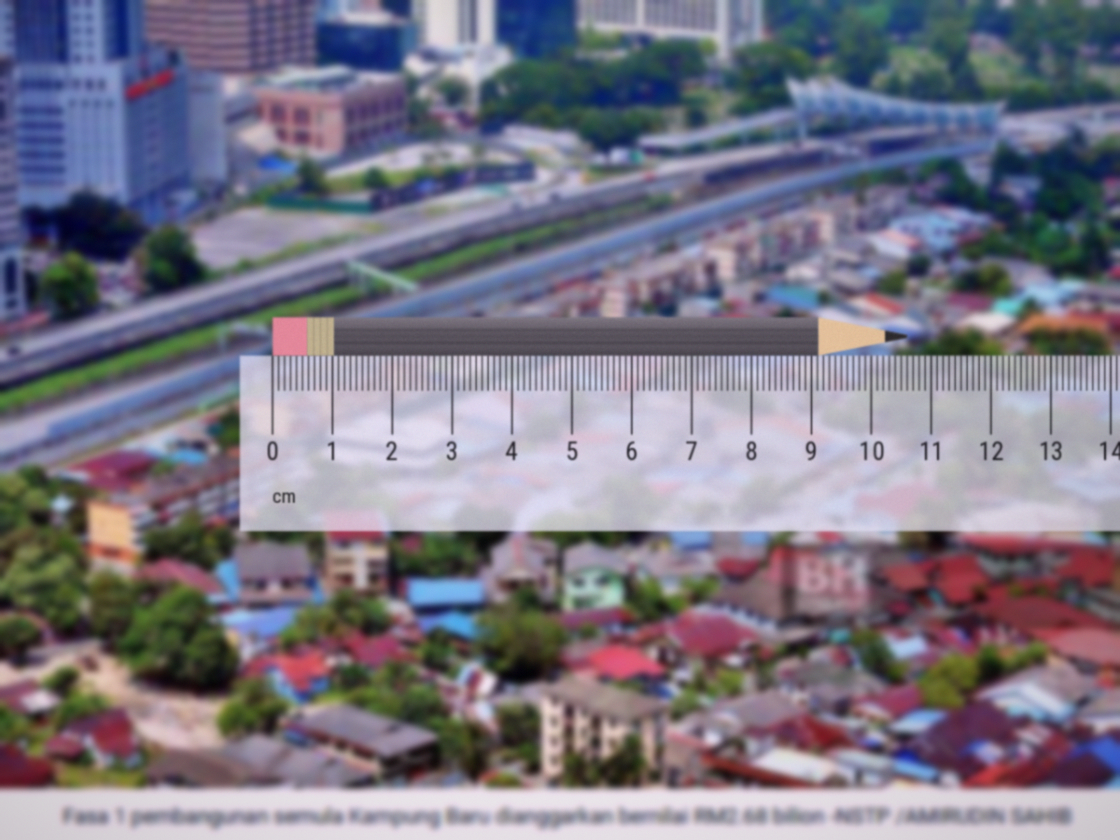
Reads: 10.6cm
